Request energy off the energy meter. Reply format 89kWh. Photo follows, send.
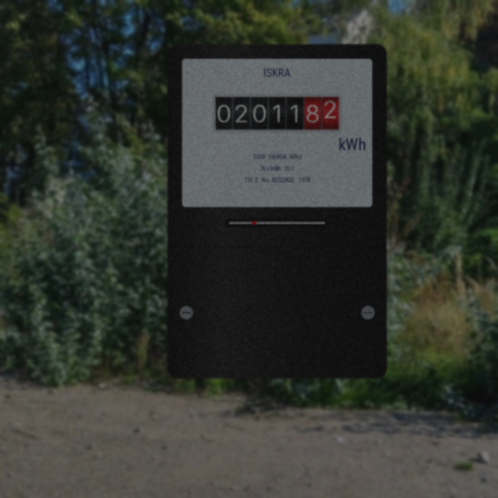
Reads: 2011.82kWh
